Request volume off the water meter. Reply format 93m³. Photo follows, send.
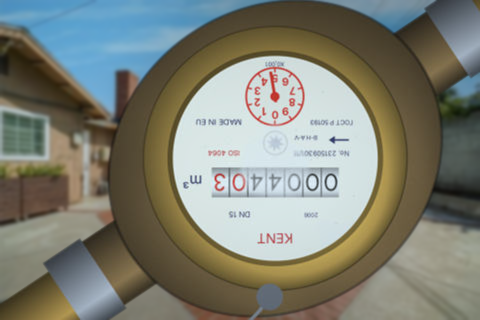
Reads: 44.034m³
